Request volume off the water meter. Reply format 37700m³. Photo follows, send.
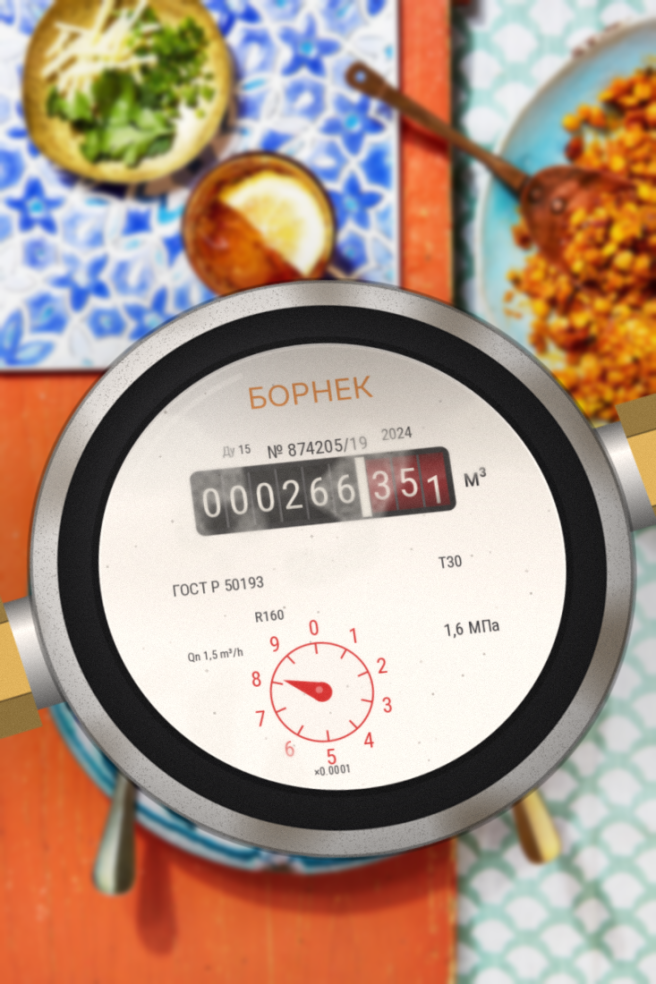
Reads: 266.3508m³
